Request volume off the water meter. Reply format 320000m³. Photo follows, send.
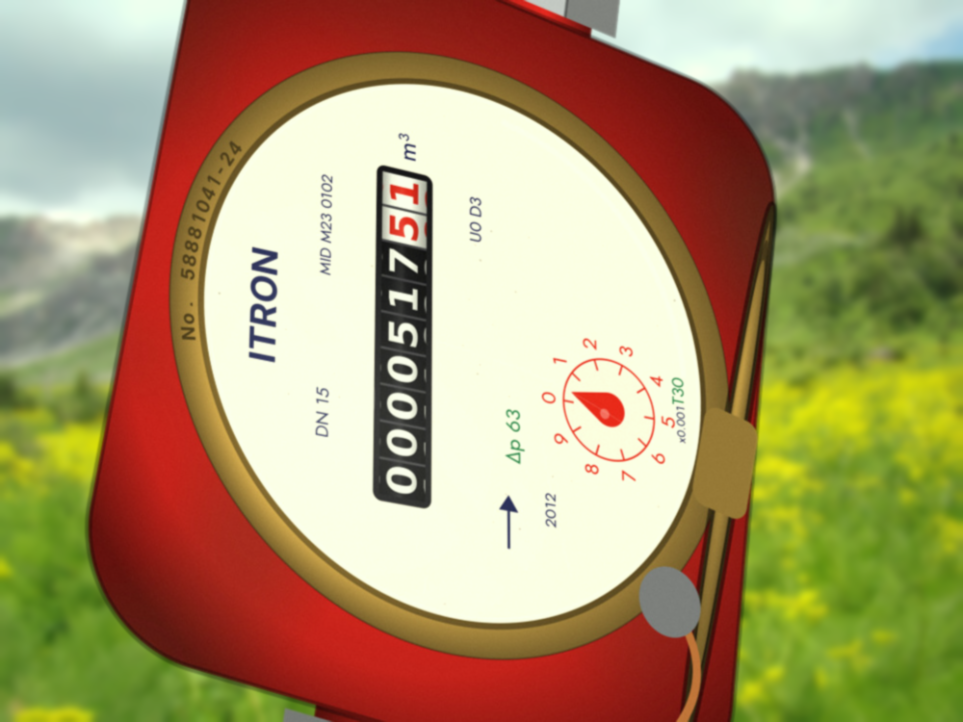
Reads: 517.510m³
